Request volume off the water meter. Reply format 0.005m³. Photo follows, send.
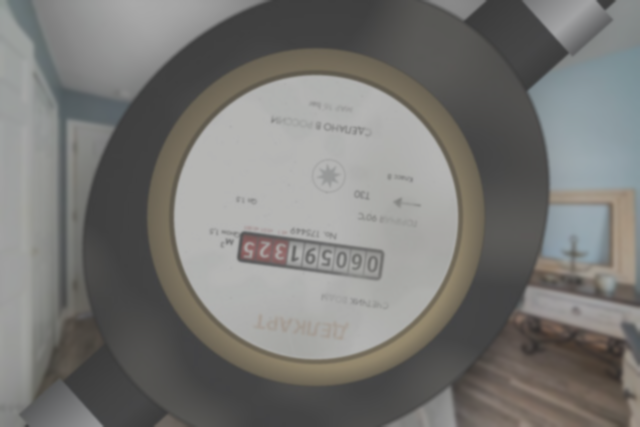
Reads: 60591.325m³
